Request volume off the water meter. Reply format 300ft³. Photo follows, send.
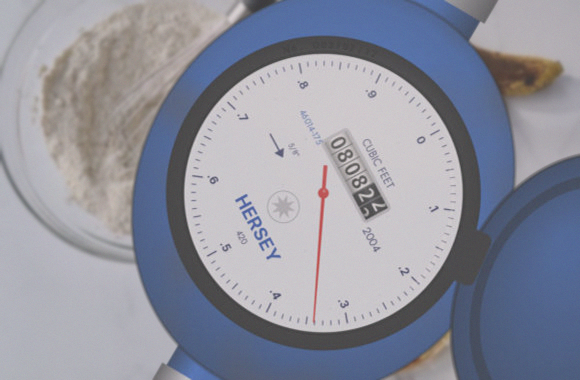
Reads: 80822.34ft³
